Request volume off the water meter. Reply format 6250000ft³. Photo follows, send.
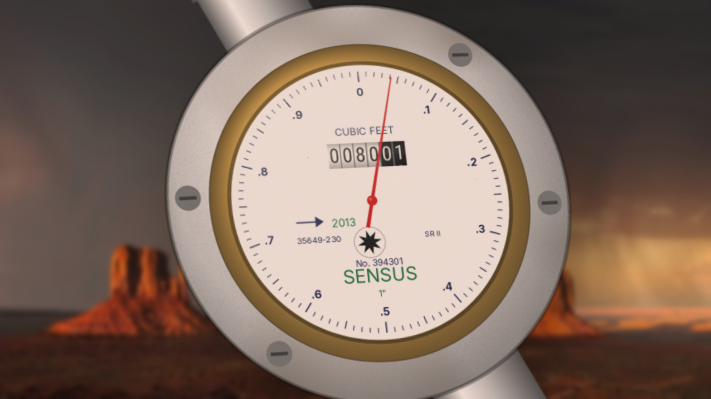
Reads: 8001.04ft³
